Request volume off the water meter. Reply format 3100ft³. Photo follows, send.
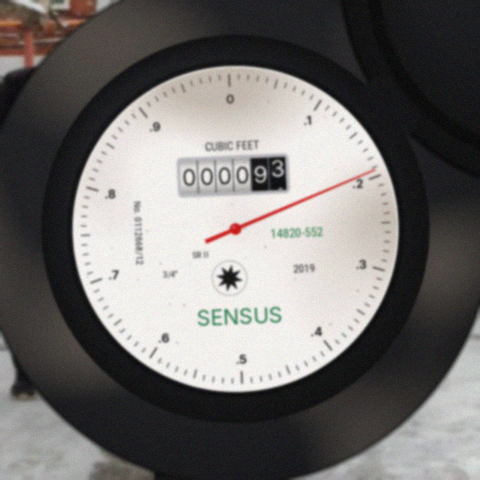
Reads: 93.19ft³
